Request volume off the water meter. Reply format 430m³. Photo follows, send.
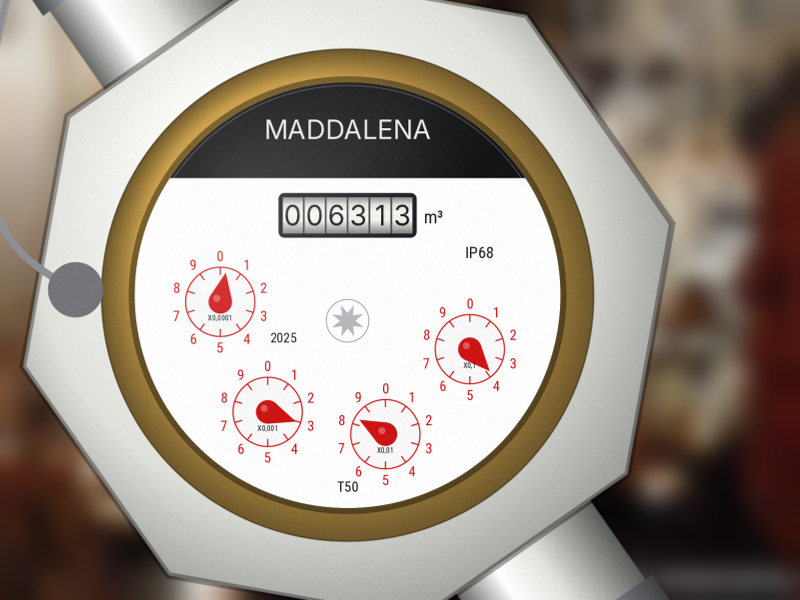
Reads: 6313.3830m³
